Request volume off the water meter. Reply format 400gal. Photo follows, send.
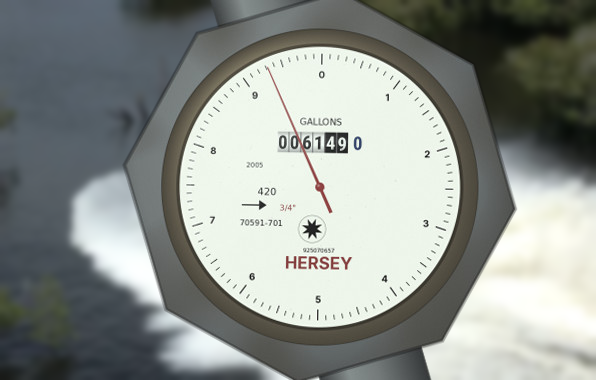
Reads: 61489.3gal
